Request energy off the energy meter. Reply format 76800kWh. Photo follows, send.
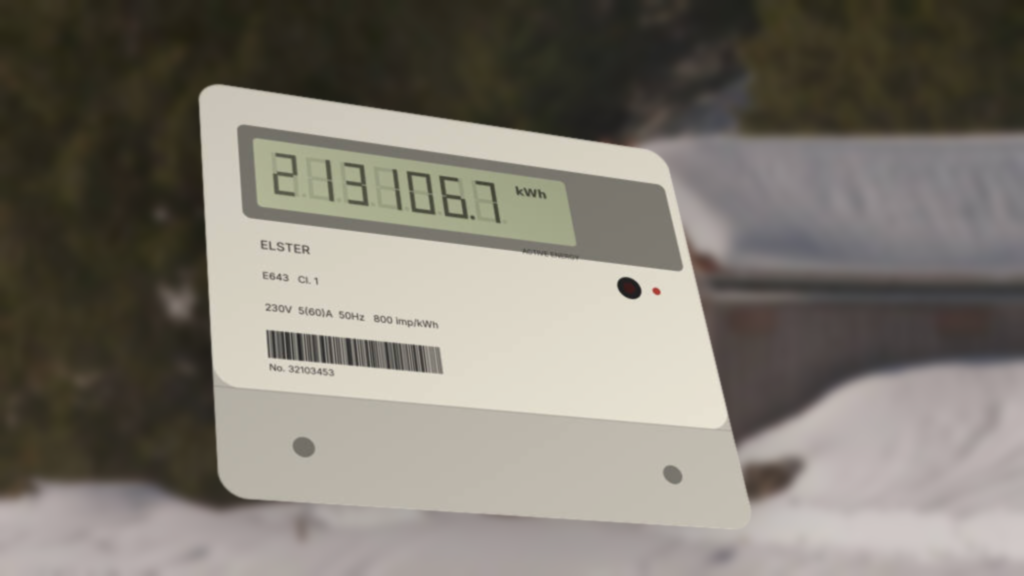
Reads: 213106.7kWh
